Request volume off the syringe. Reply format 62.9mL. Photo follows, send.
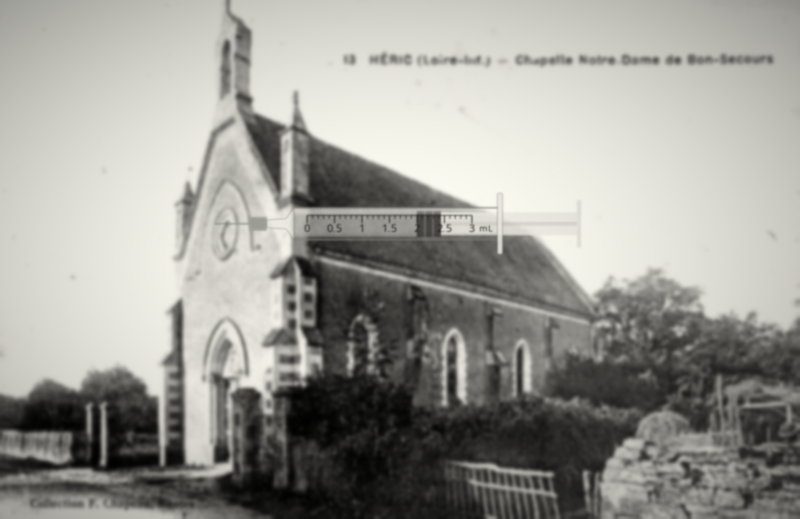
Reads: 2mL
